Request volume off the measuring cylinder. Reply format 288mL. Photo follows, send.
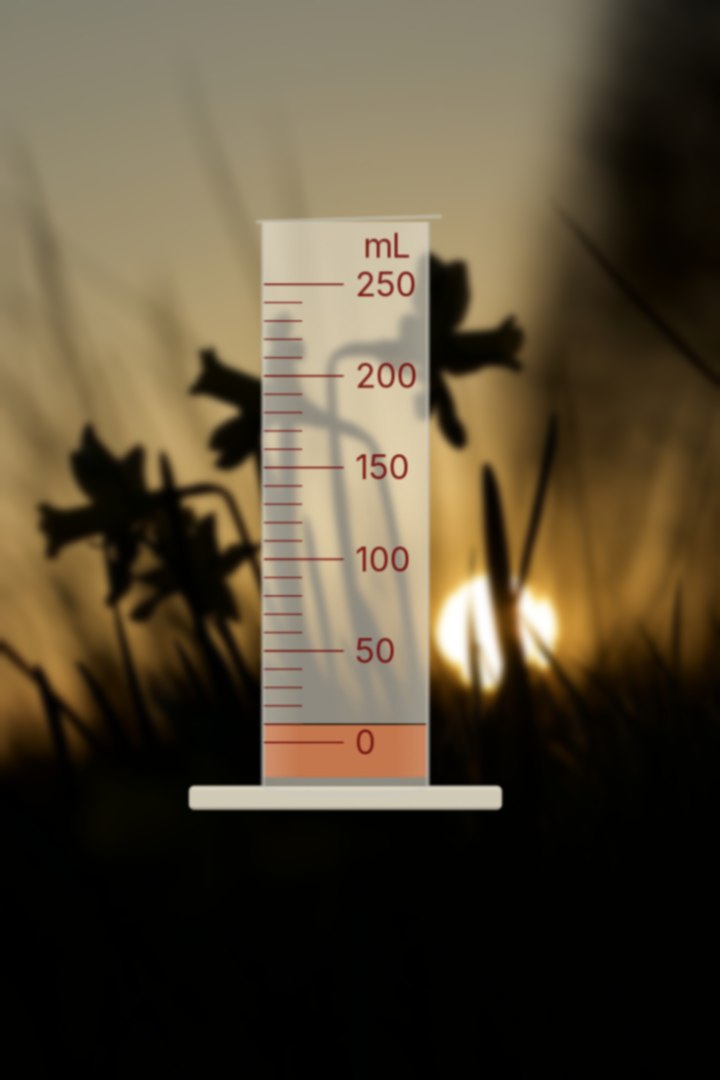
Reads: 10mL
